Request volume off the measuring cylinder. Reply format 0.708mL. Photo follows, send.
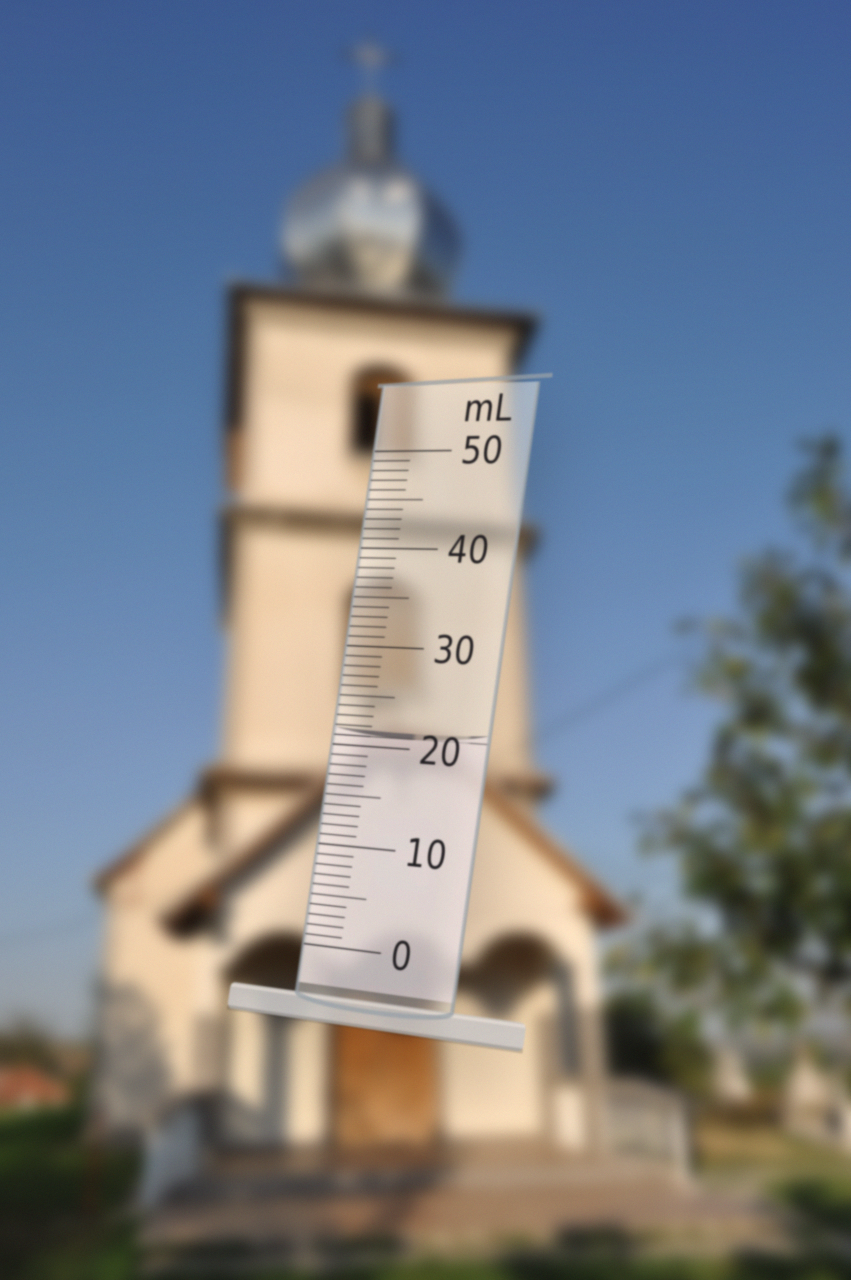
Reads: 21mL
